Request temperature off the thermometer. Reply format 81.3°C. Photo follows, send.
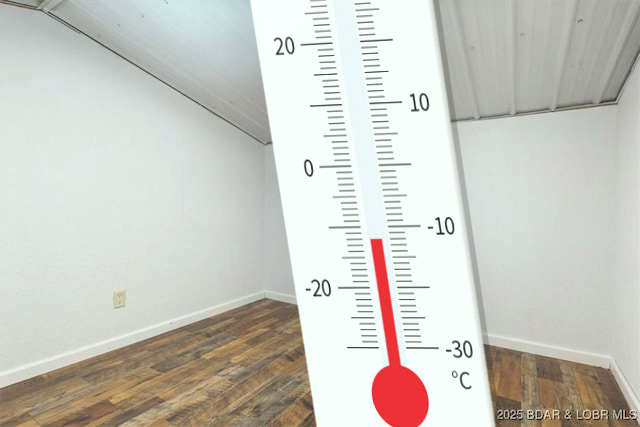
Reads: -12°C
